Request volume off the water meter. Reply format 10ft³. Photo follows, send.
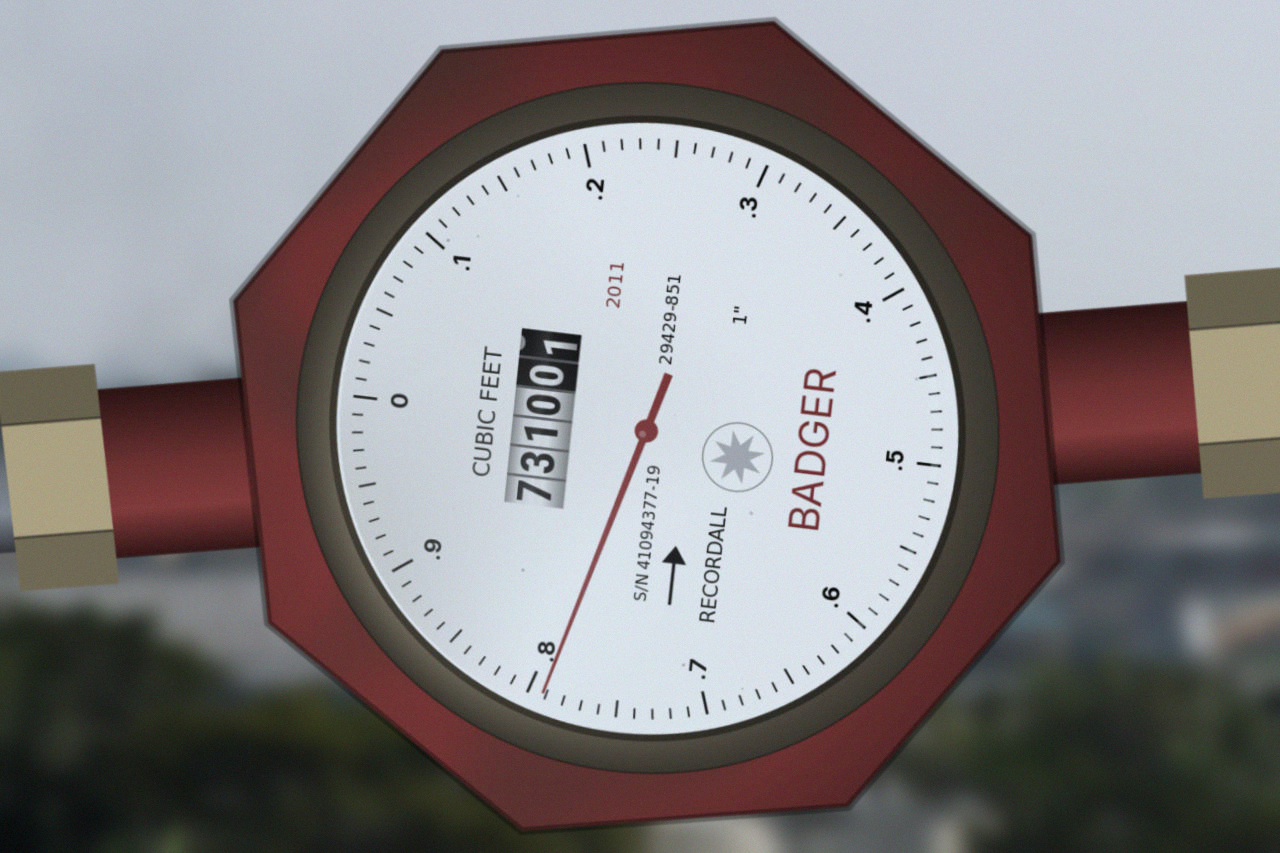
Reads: 731000.79ft³
